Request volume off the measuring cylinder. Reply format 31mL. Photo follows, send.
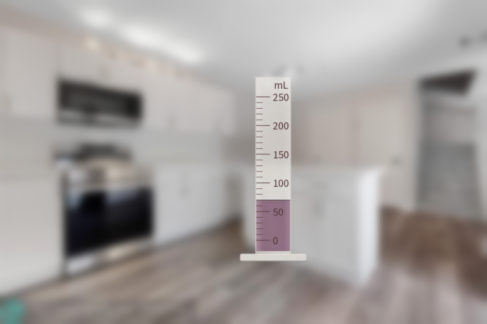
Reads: 70mL
